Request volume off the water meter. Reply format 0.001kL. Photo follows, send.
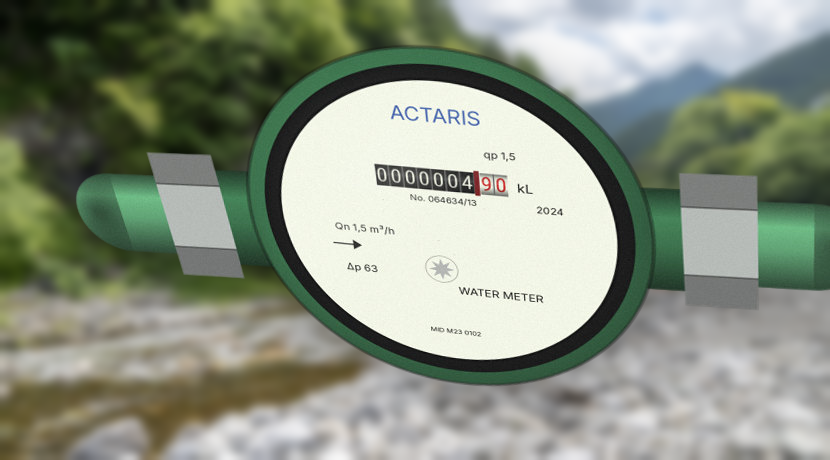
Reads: 4.90kL
